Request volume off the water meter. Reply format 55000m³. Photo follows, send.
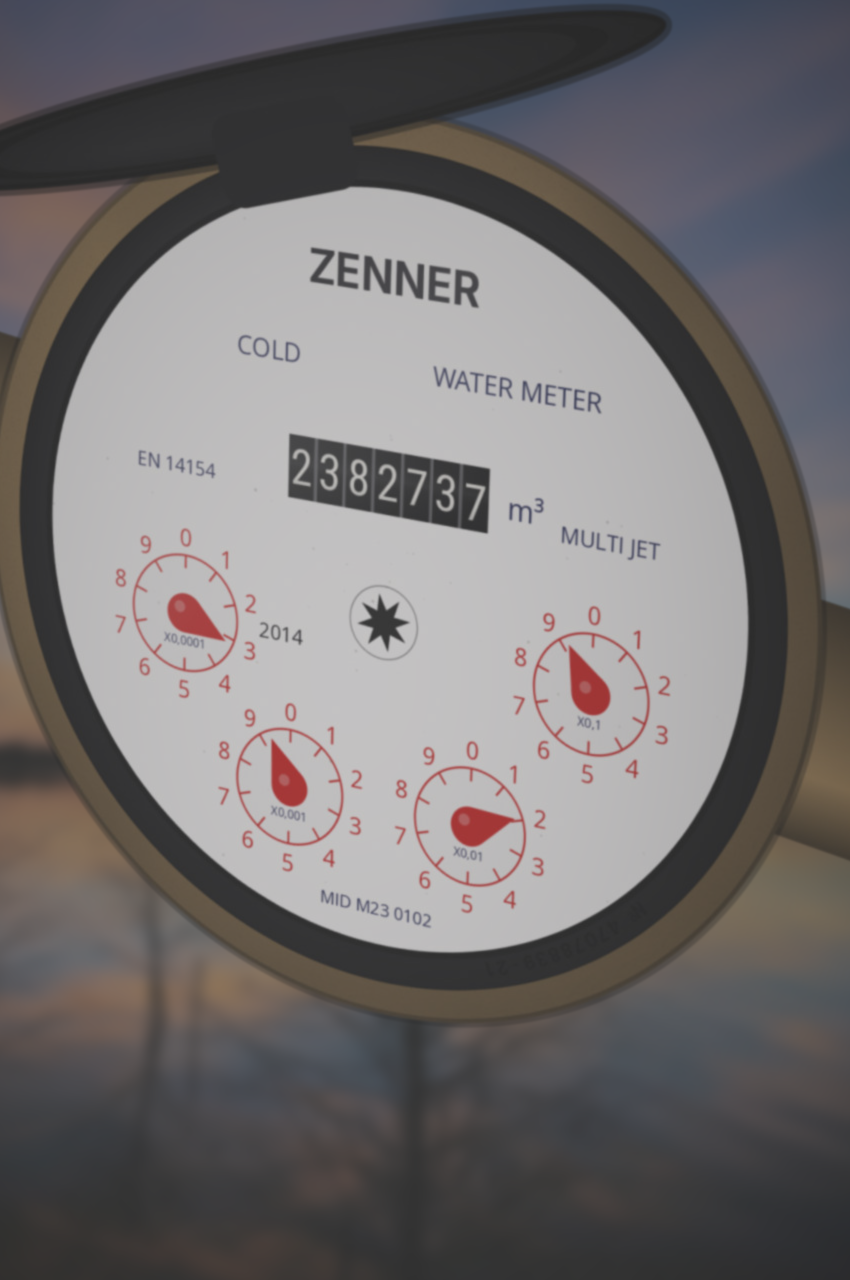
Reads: 2382736.9193m³
